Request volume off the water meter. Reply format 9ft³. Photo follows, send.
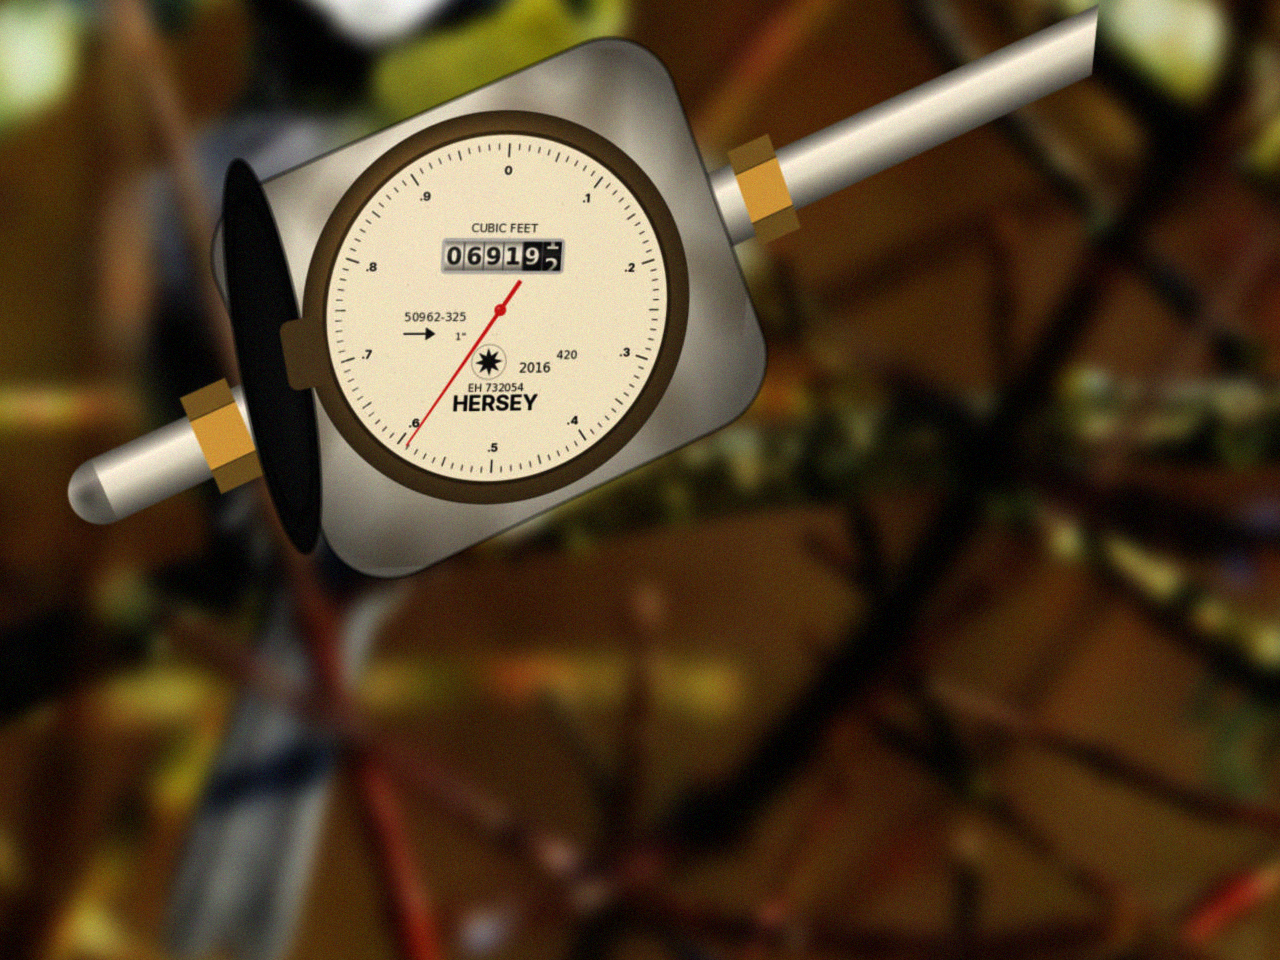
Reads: 69191.59ft³
